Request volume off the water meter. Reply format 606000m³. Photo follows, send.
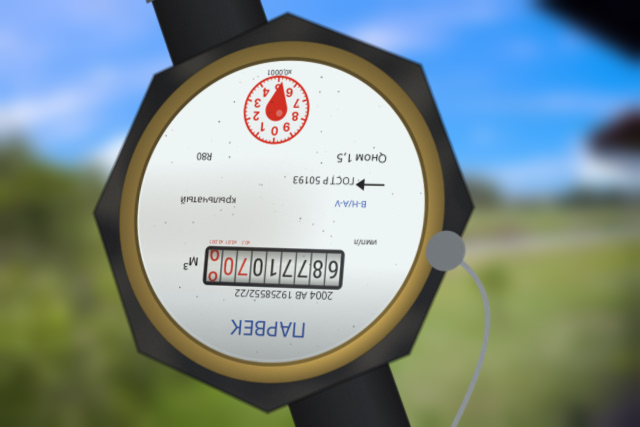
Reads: 687710.7085m³
